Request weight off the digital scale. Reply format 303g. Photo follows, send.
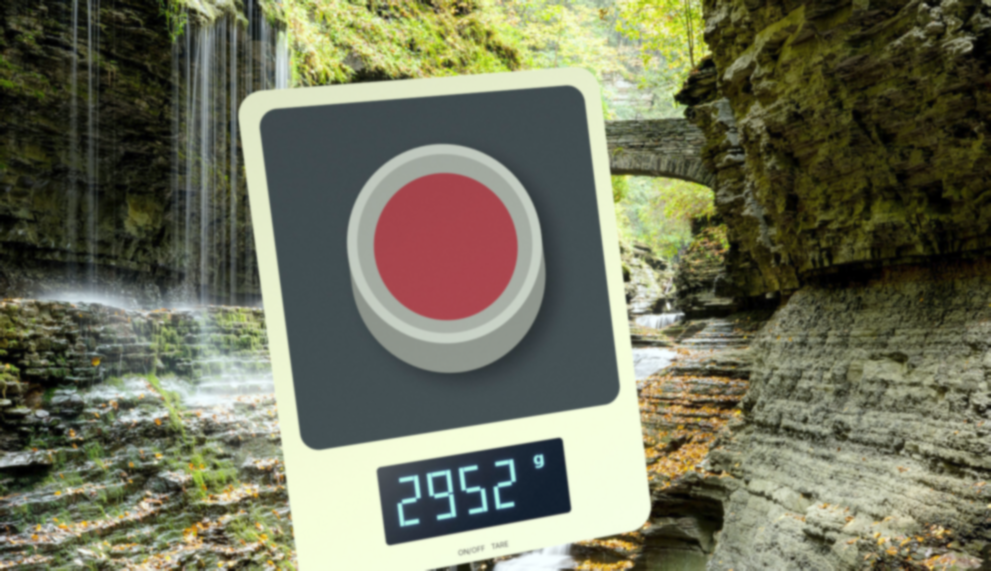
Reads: 2952g
